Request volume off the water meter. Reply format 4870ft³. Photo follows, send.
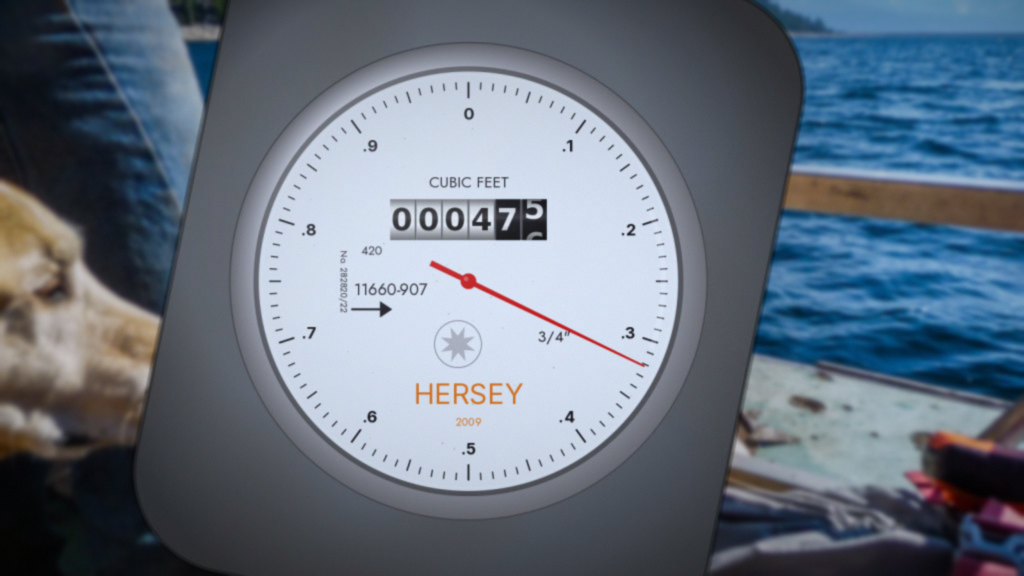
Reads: 475.32ft³
